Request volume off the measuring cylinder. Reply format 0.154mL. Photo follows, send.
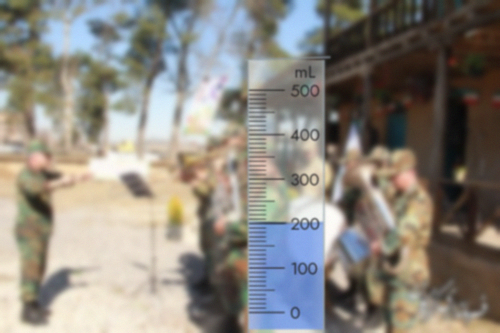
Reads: 200mL
